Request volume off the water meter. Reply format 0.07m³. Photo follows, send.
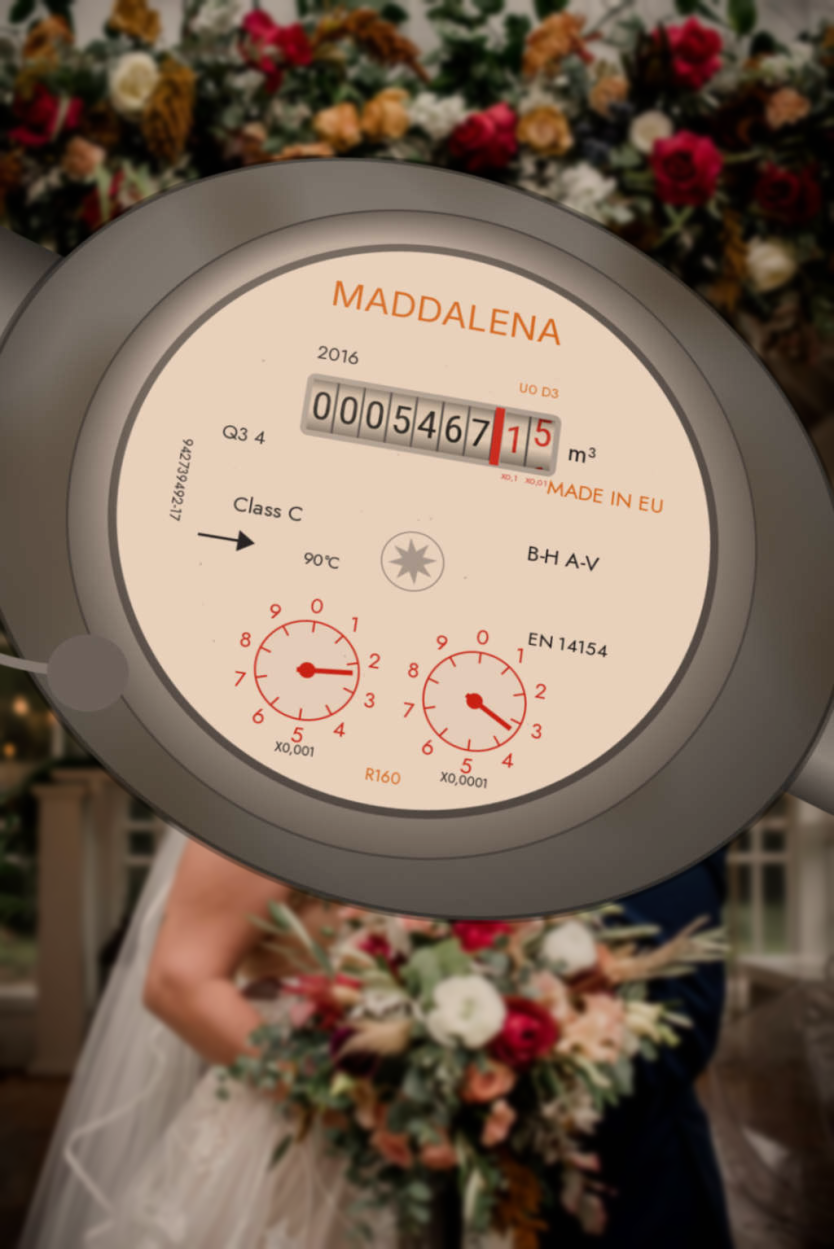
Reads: 5467.1523m³
